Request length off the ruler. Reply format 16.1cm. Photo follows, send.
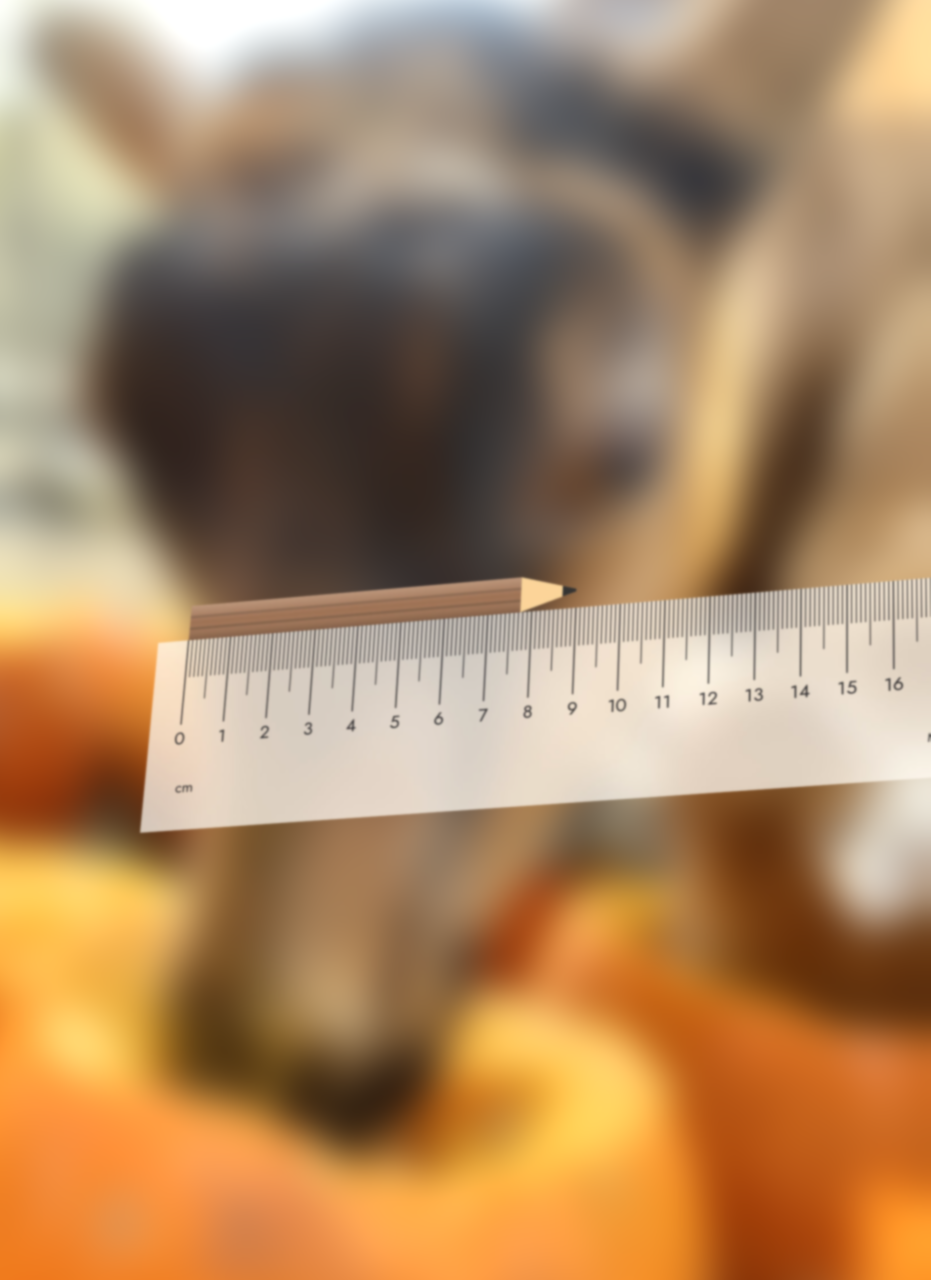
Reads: 9cm
